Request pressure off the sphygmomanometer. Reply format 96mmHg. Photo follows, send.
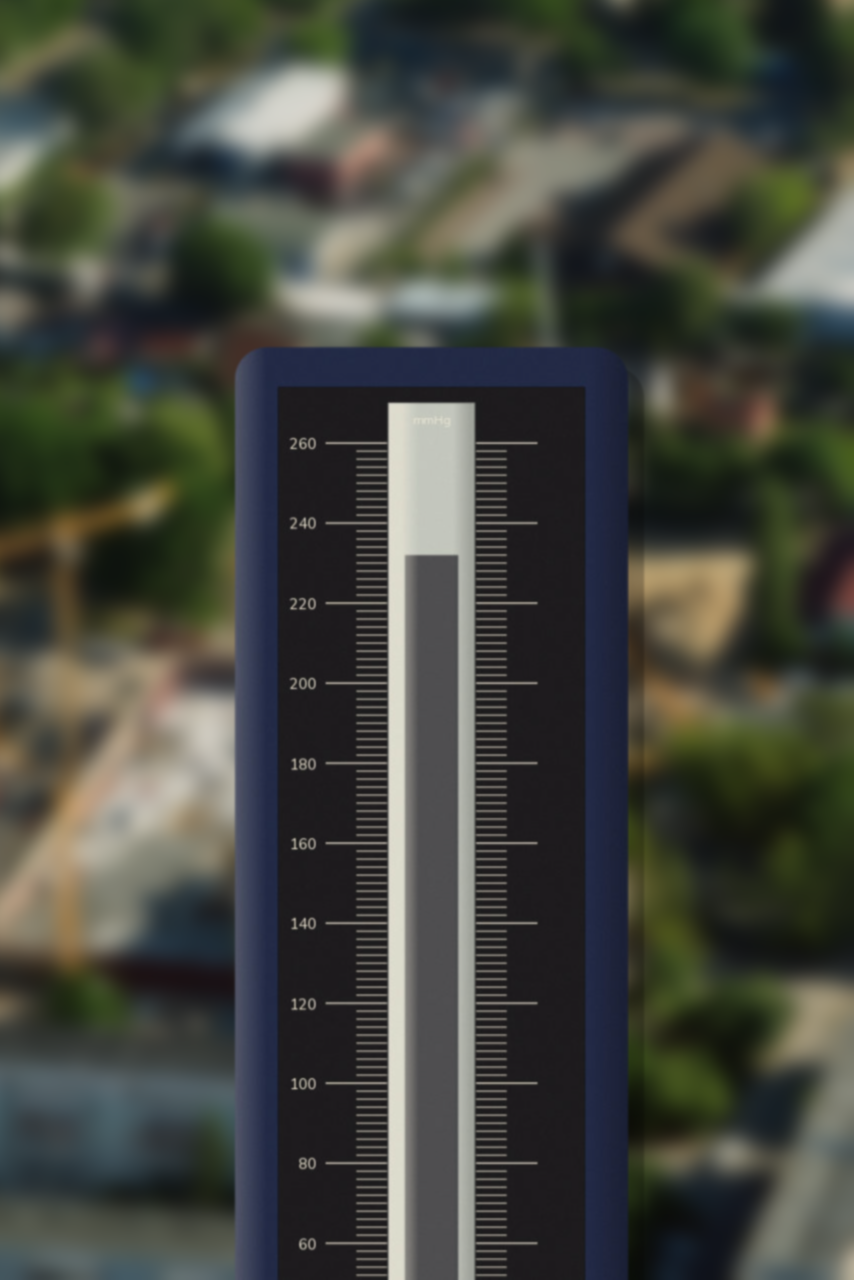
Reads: 232mmHg
